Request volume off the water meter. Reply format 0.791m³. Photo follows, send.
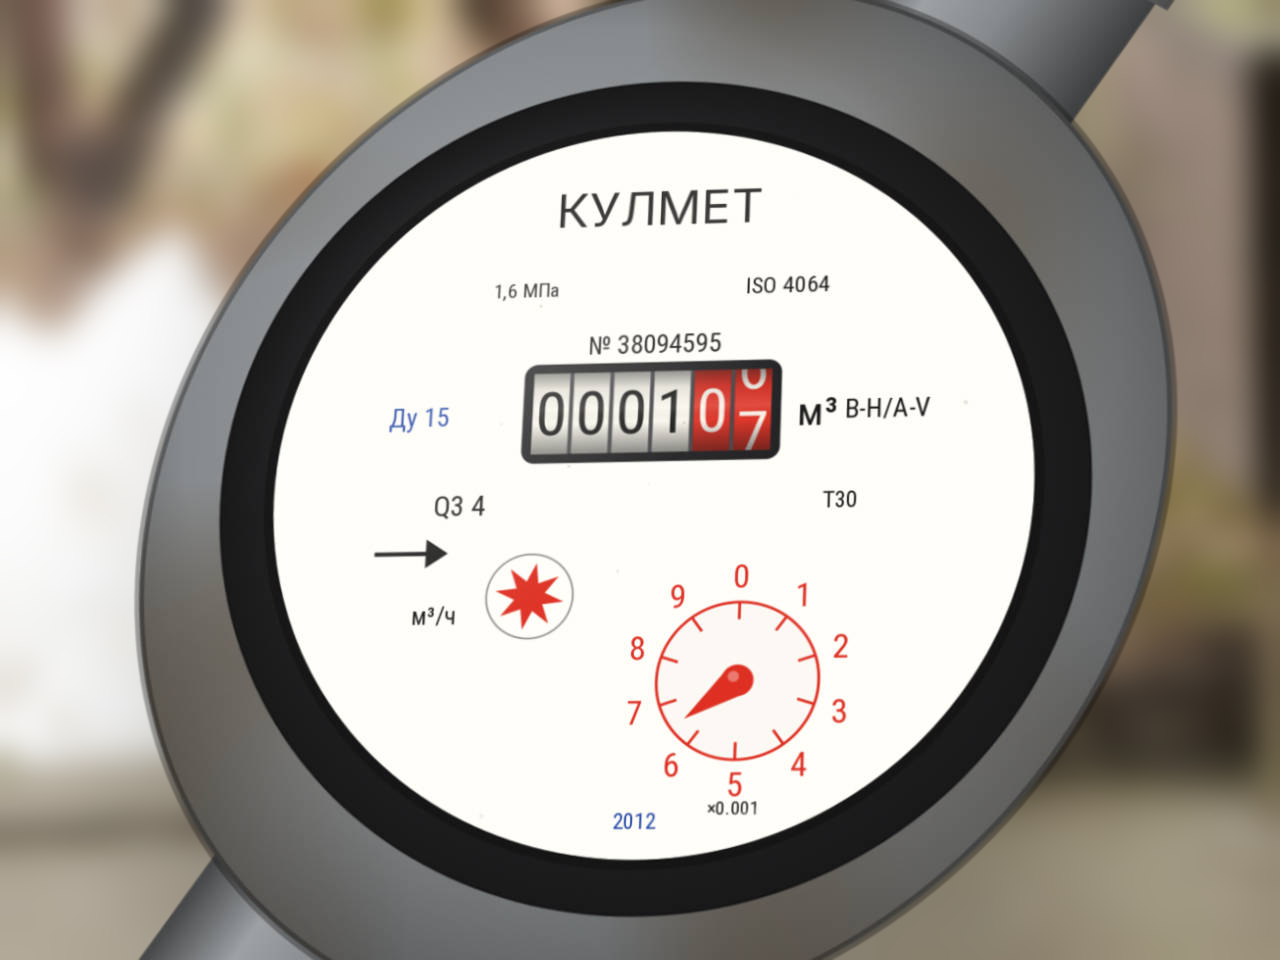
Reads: 1.066m³
